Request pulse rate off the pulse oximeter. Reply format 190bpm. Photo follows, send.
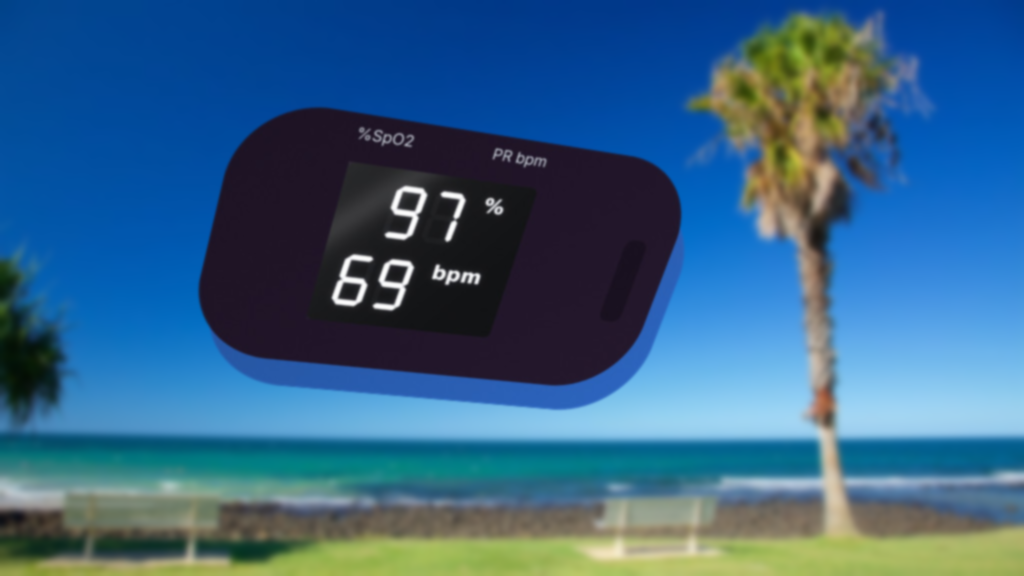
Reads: 69bpm
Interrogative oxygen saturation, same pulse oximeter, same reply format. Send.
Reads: 97%
